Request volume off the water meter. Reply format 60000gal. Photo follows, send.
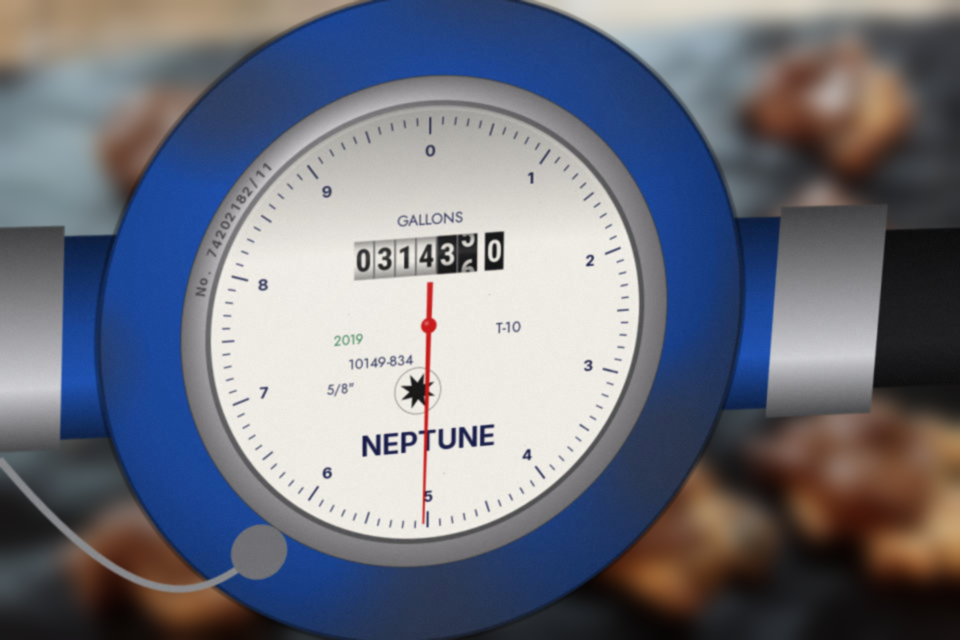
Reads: 314355.0gal
